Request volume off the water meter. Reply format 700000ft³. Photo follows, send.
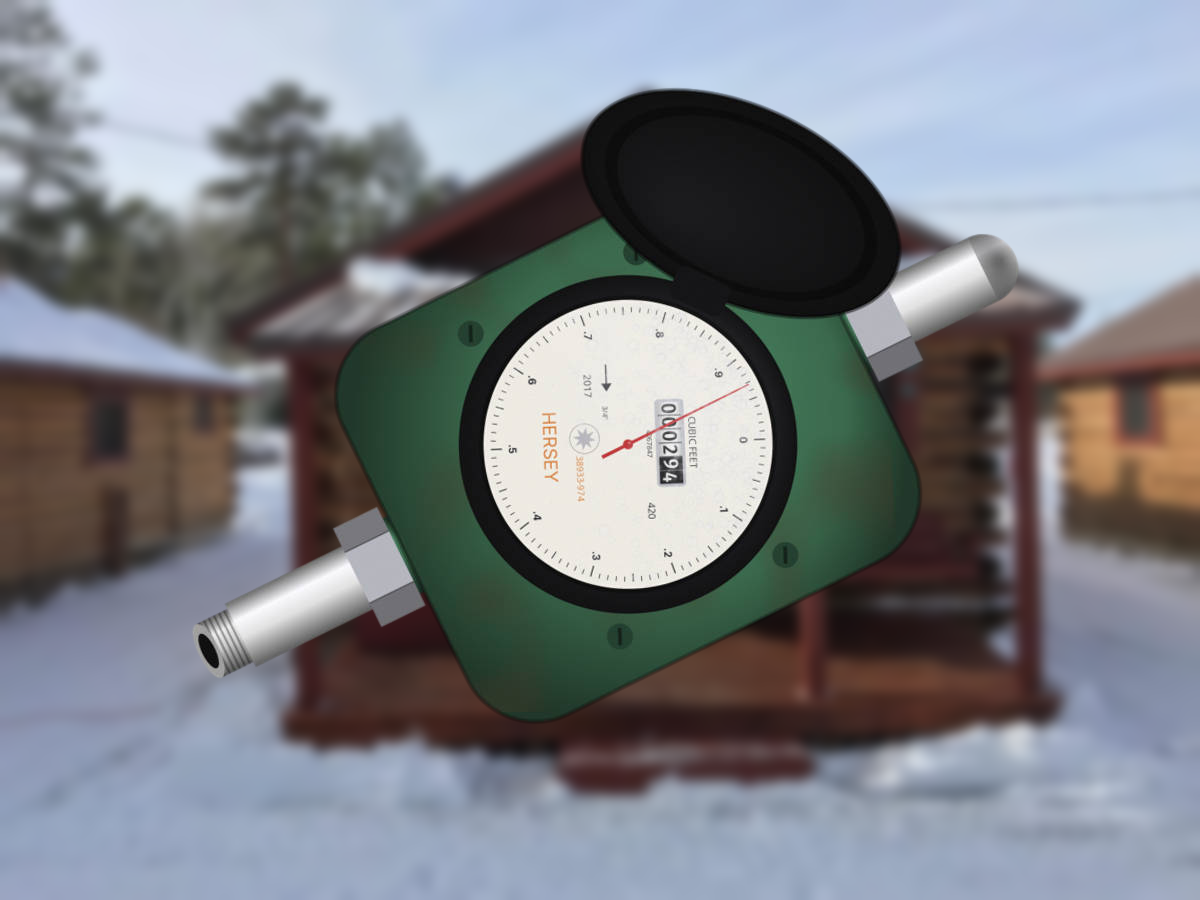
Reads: 293.93ft³
